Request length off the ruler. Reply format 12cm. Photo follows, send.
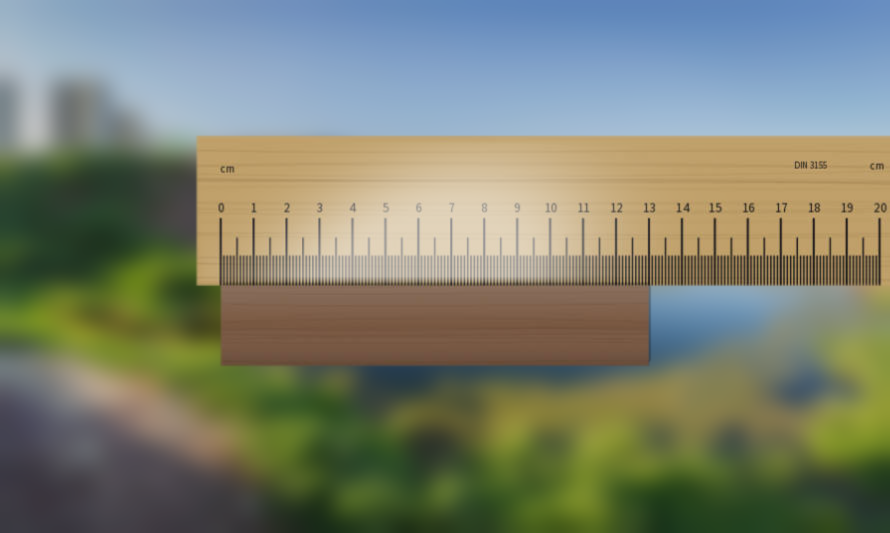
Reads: 13cm
